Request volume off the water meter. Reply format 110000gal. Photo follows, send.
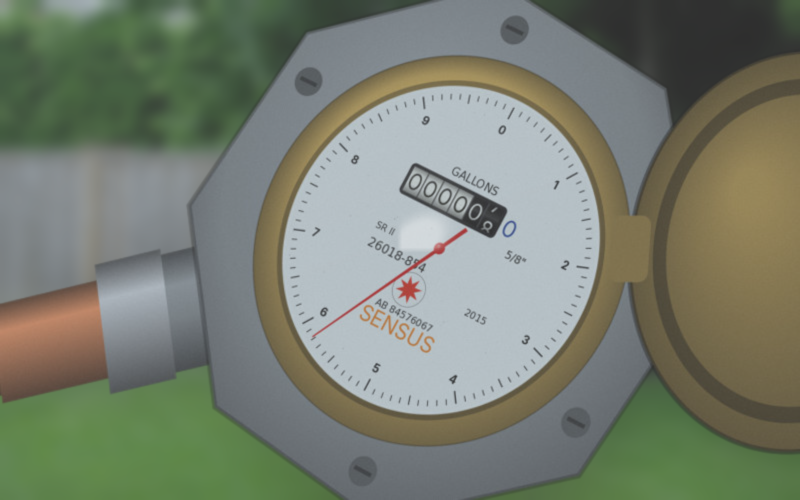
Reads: 75.8gal
